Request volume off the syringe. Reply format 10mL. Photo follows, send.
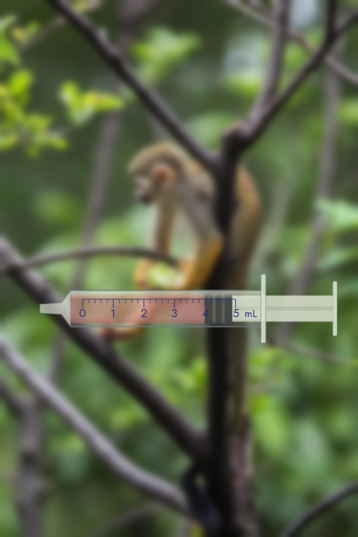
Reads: 4mL
